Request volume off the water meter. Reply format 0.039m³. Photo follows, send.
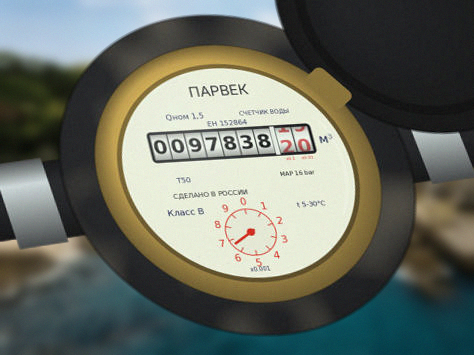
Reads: 97838.196m³
